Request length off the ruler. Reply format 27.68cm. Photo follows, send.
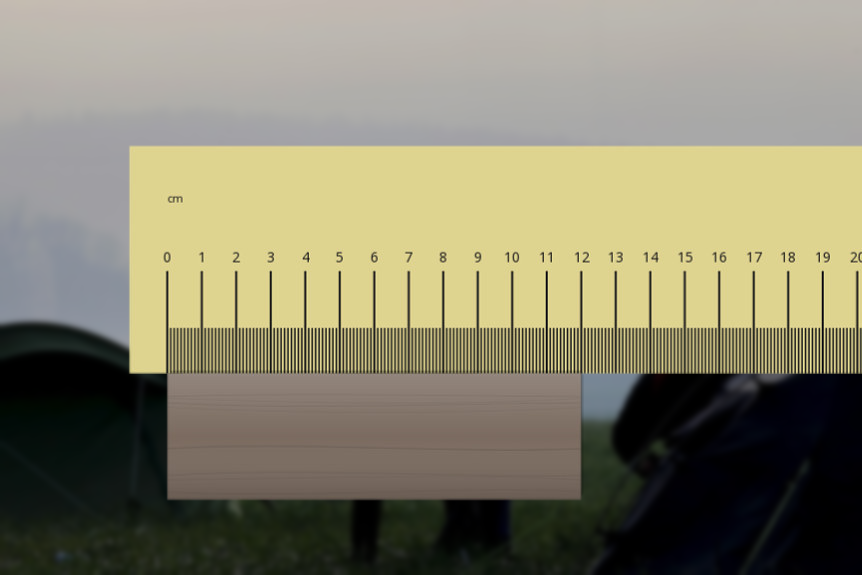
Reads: 12cm
